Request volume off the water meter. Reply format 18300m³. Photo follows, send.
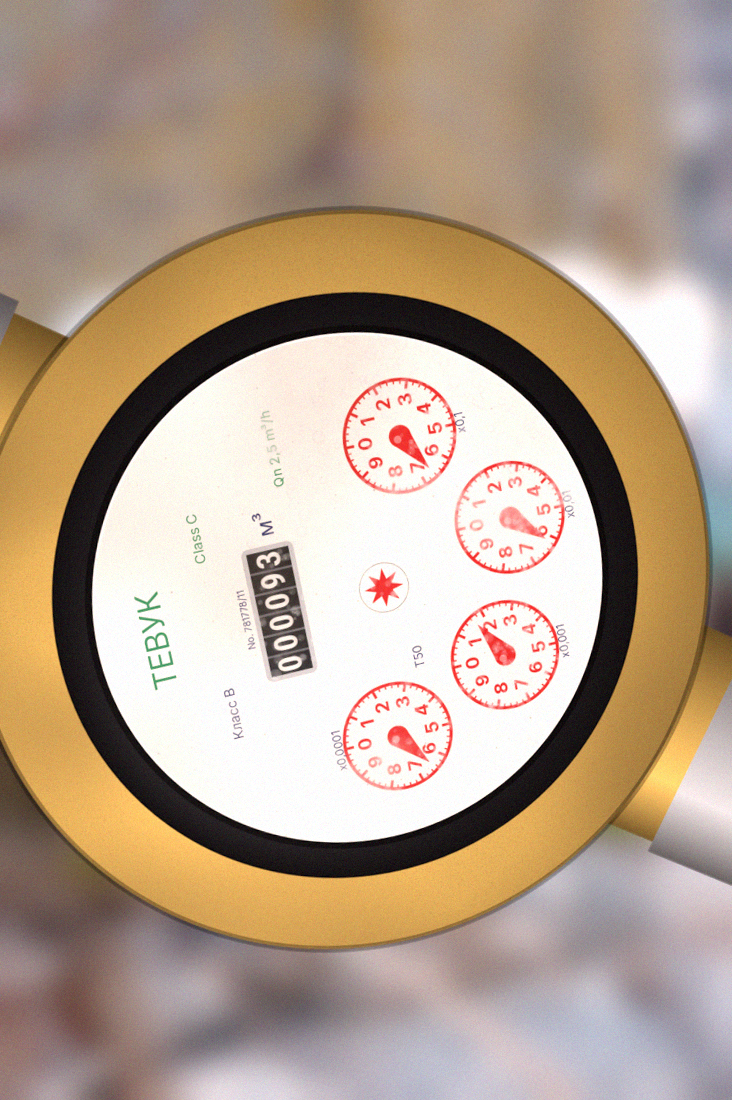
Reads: 93.6616m³
